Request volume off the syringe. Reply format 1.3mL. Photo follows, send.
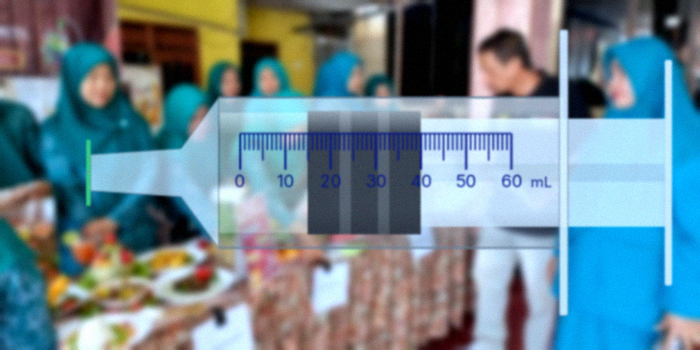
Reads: 15mL
